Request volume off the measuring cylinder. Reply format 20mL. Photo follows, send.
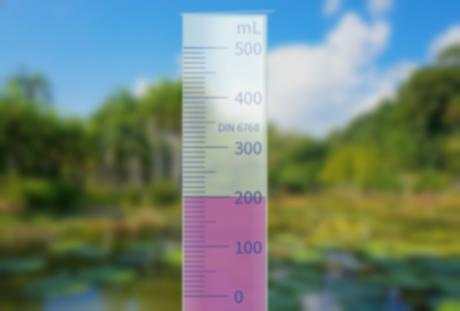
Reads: 200mL
